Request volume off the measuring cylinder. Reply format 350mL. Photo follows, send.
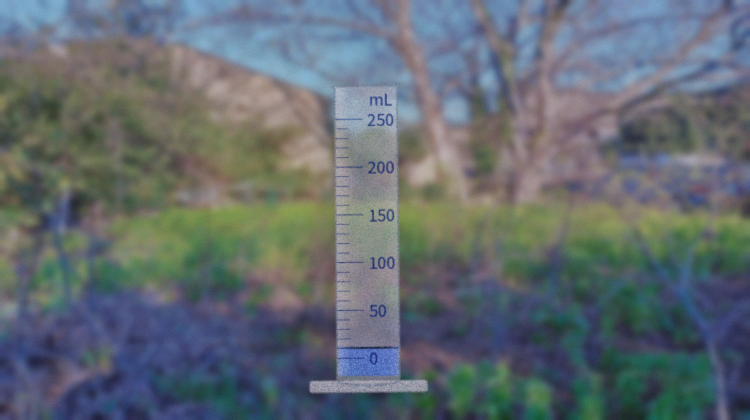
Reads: 10mL
